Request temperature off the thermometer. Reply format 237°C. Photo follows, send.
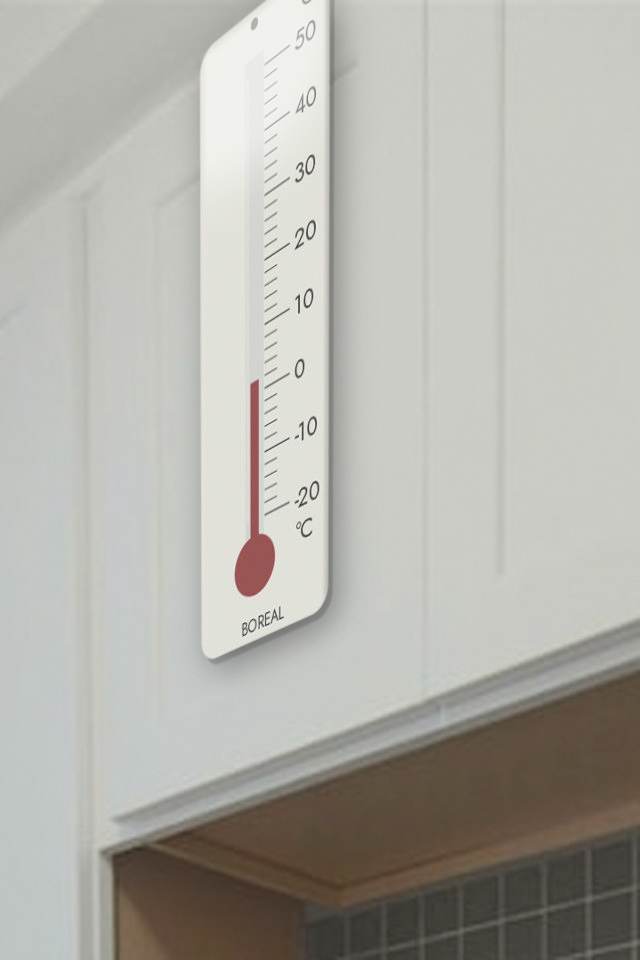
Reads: 2°C
